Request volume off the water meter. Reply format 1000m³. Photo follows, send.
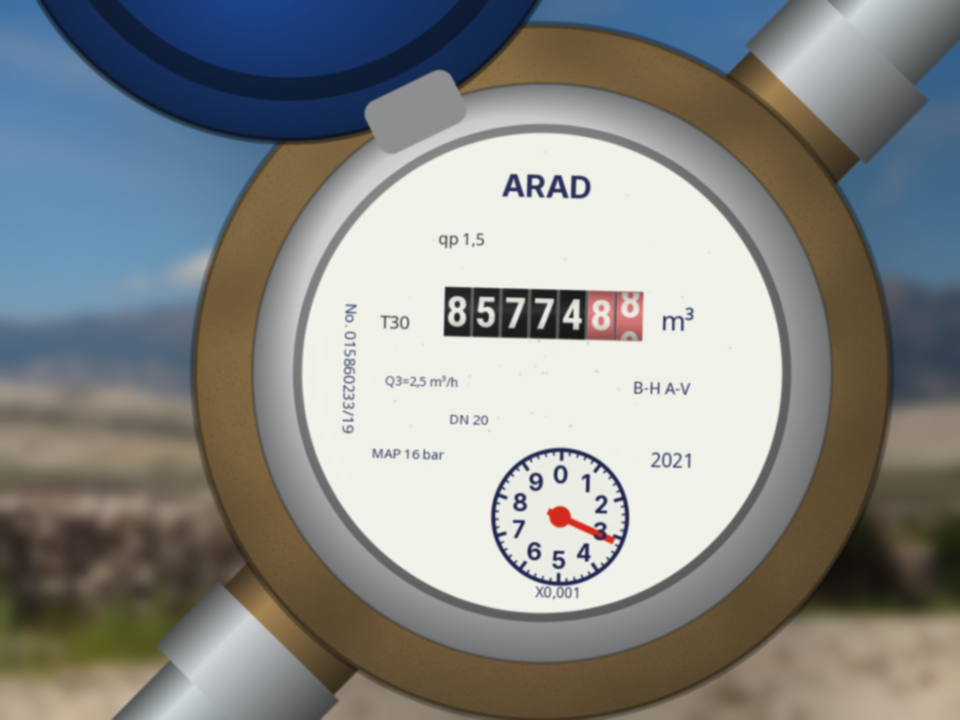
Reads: 85774.883m³
